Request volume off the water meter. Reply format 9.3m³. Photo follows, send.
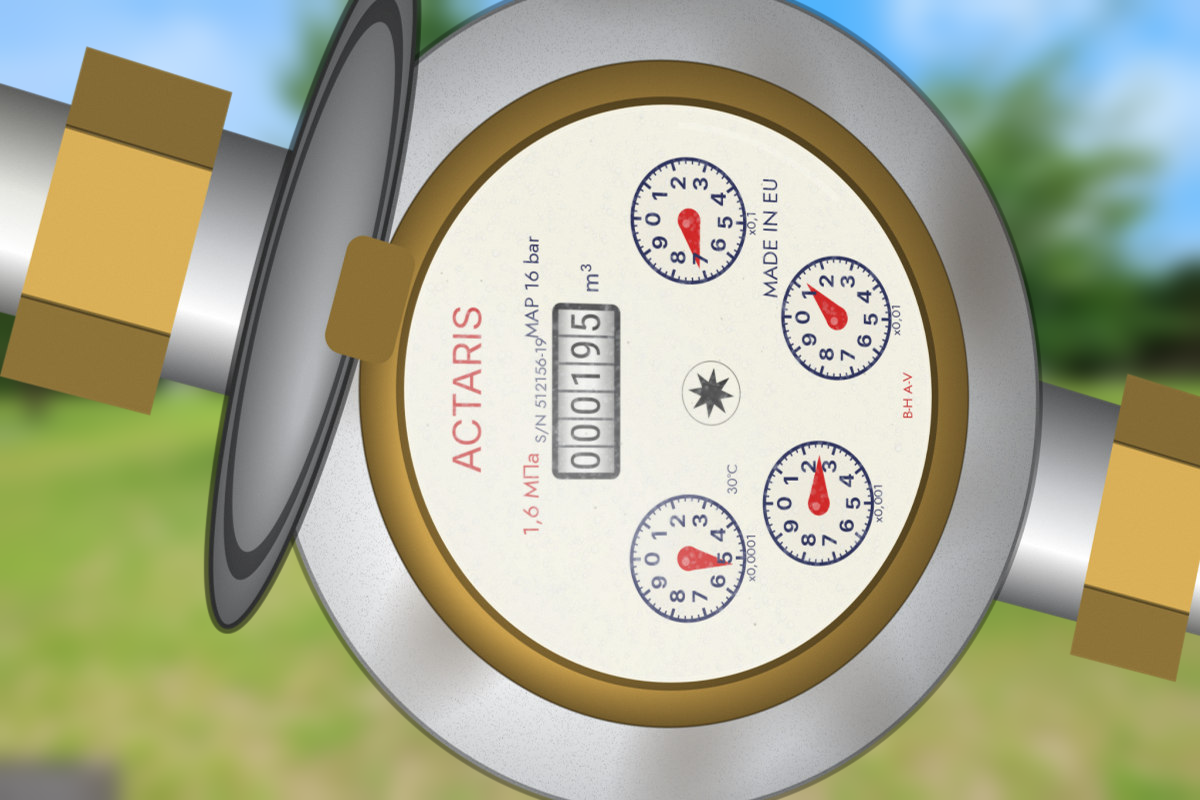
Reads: 195.7125m³
